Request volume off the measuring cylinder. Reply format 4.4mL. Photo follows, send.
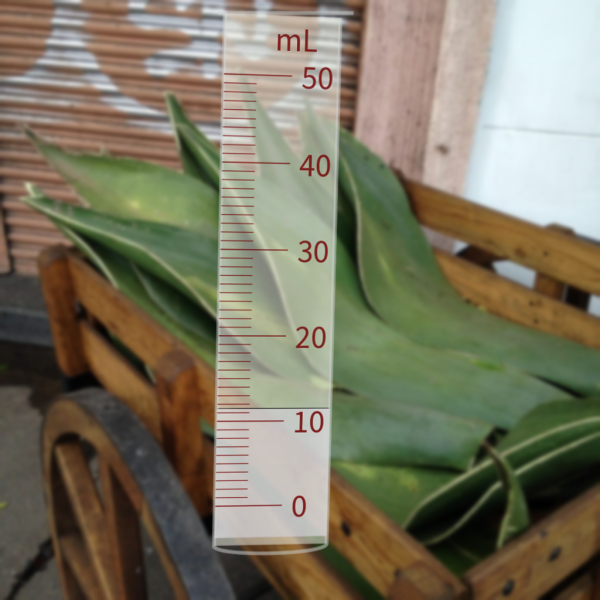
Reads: 11.5mL
